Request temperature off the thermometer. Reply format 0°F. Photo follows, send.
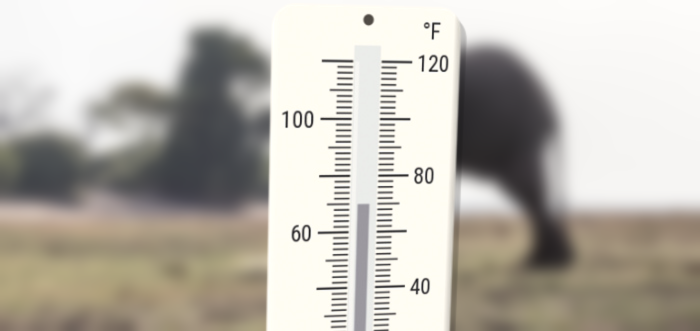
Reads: 70°F
